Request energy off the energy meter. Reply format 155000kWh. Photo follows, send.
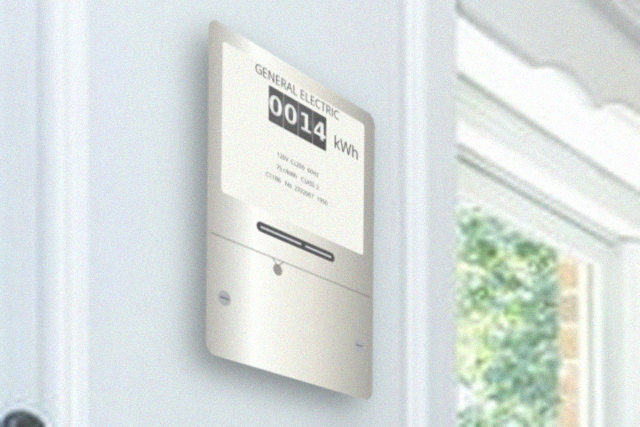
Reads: 14kWh
